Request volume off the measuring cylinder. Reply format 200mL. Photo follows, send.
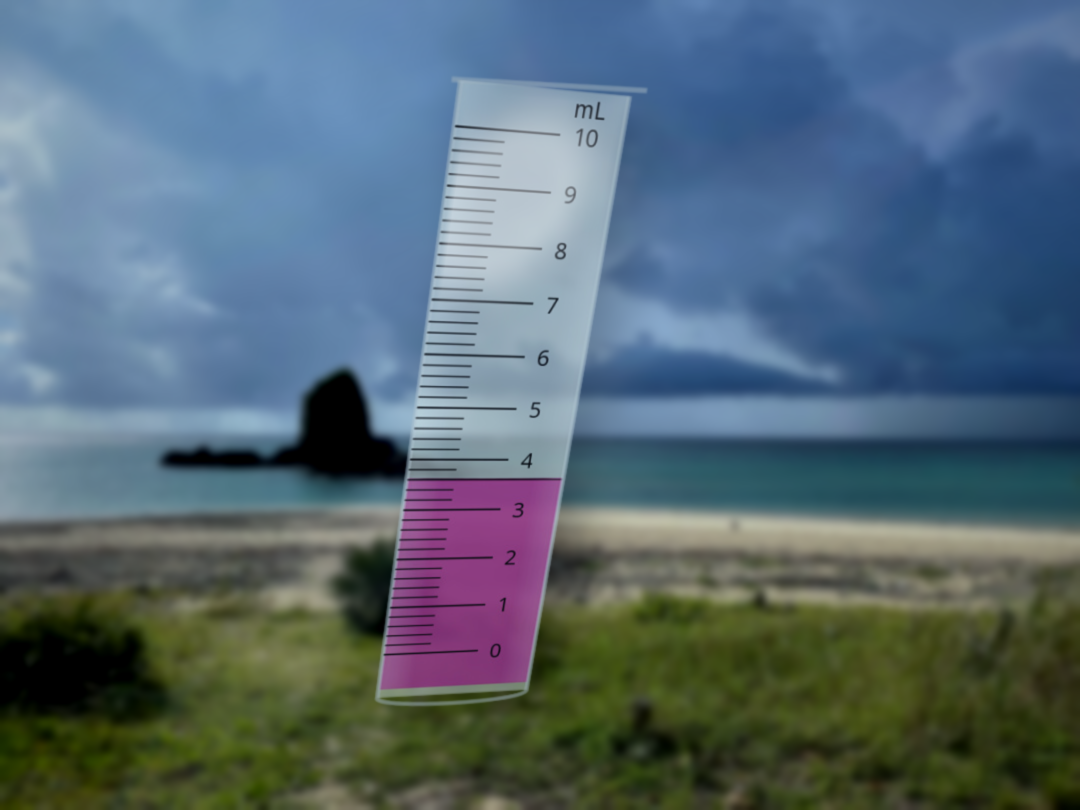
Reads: 3.6mL
